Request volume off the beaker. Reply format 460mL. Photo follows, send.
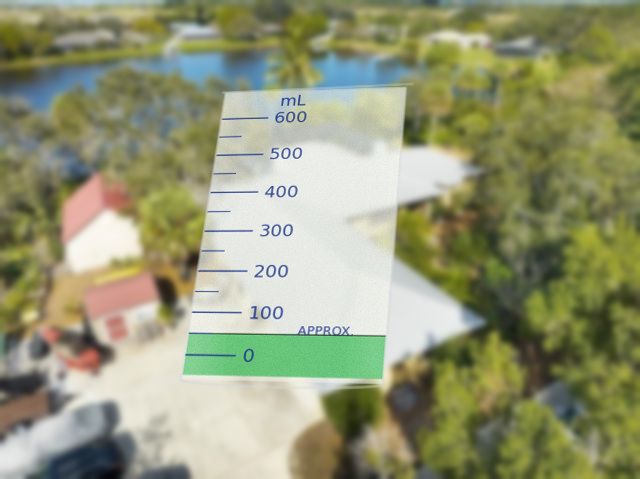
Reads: 50mL
